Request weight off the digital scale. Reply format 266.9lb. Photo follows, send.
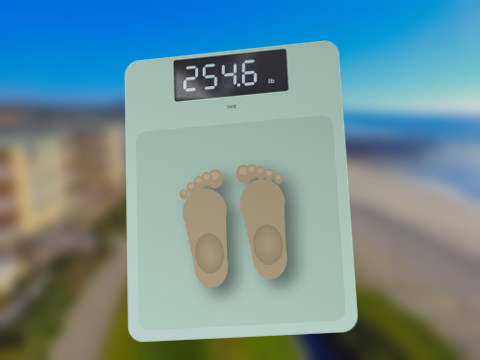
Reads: 254.6lb
